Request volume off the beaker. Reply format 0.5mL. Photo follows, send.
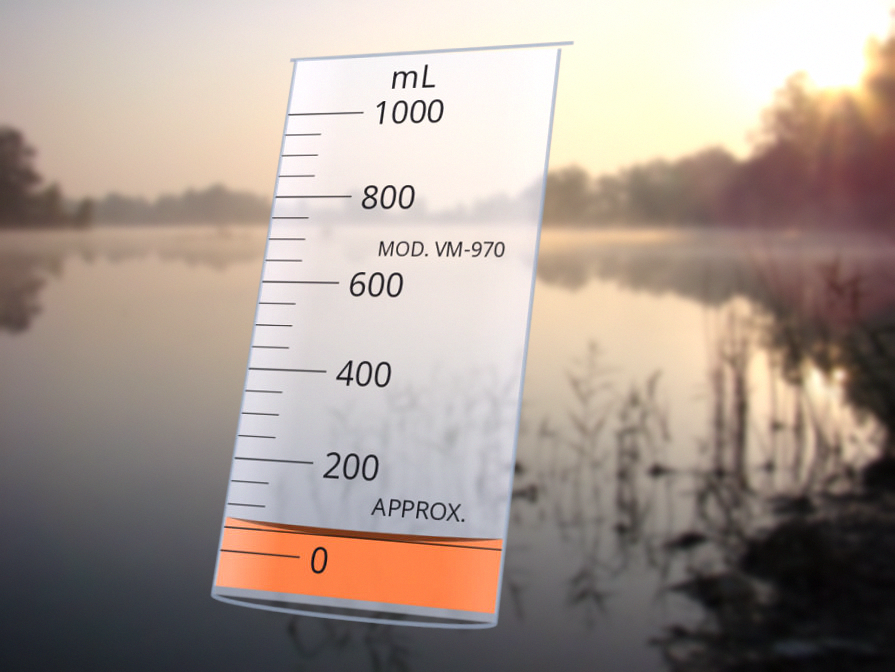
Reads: 50mL
